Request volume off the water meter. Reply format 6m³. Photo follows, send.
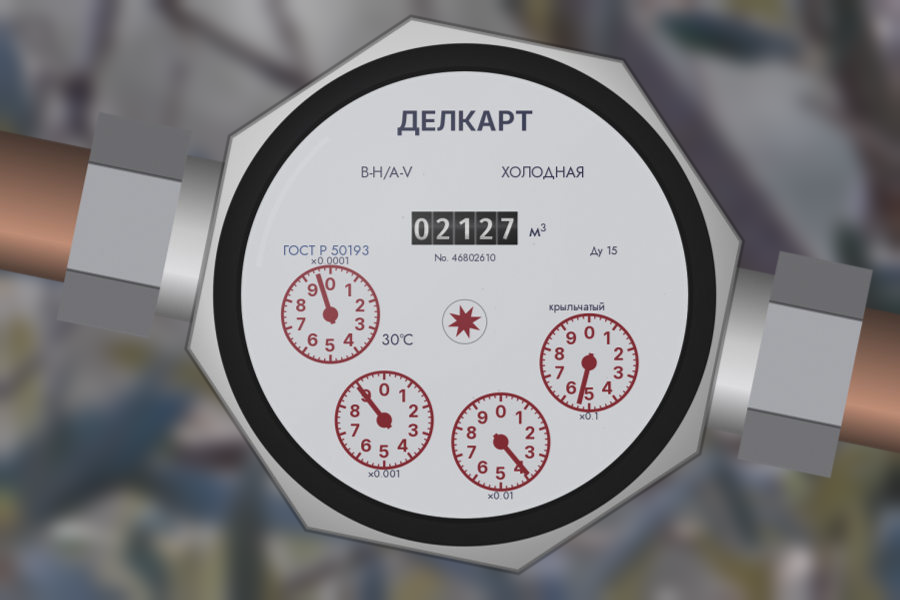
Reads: 2127.5389m³
